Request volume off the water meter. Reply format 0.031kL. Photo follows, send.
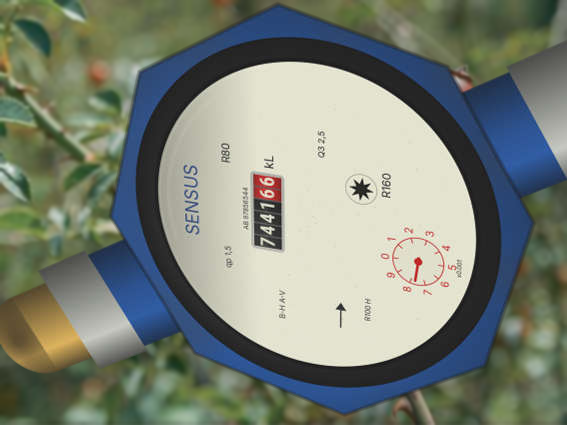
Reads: 7441.667kL
